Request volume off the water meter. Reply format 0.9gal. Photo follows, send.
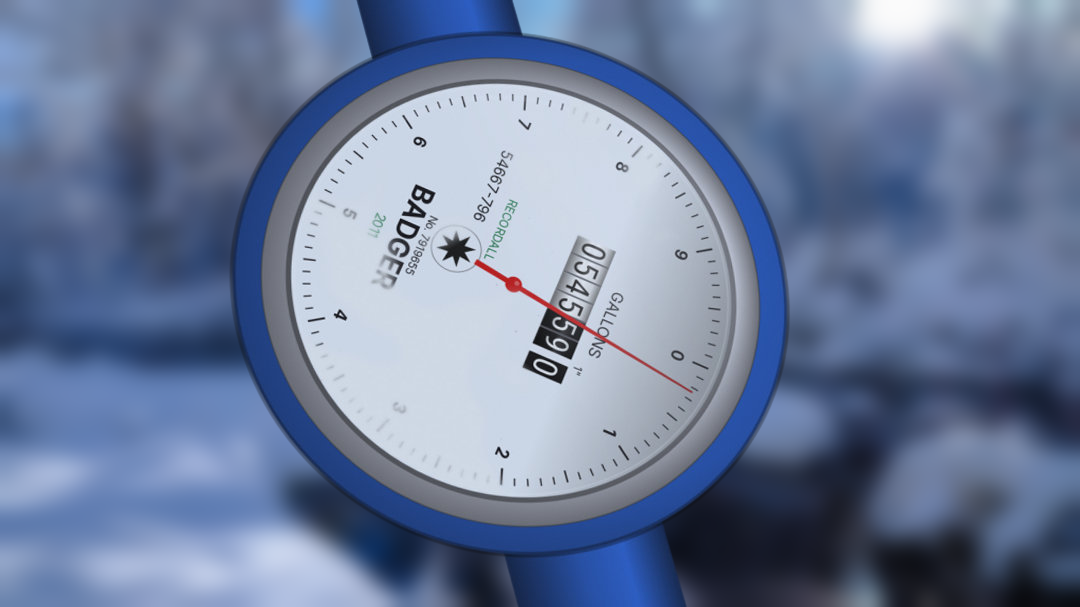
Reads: 545590.2gal
